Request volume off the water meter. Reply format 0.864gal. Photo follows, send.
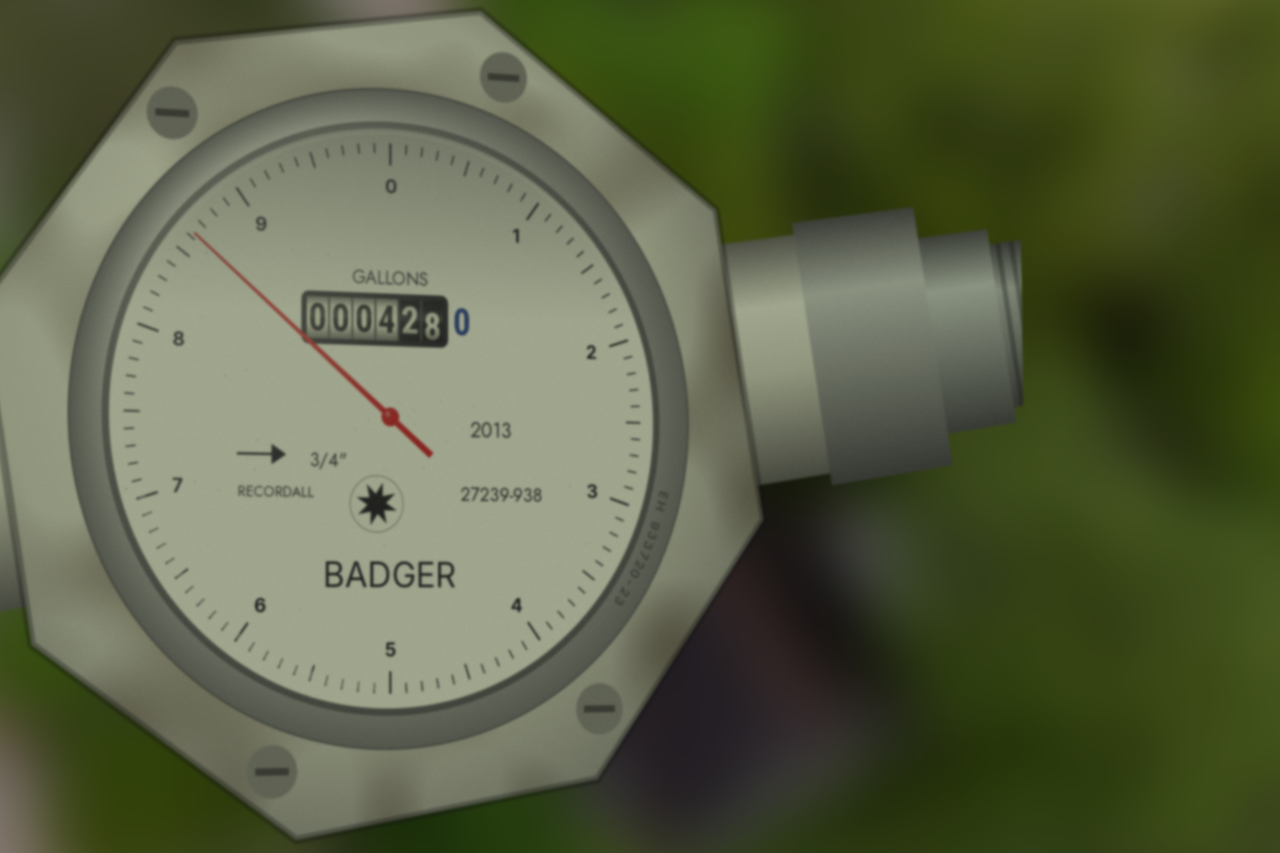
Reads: 4278.6gal
